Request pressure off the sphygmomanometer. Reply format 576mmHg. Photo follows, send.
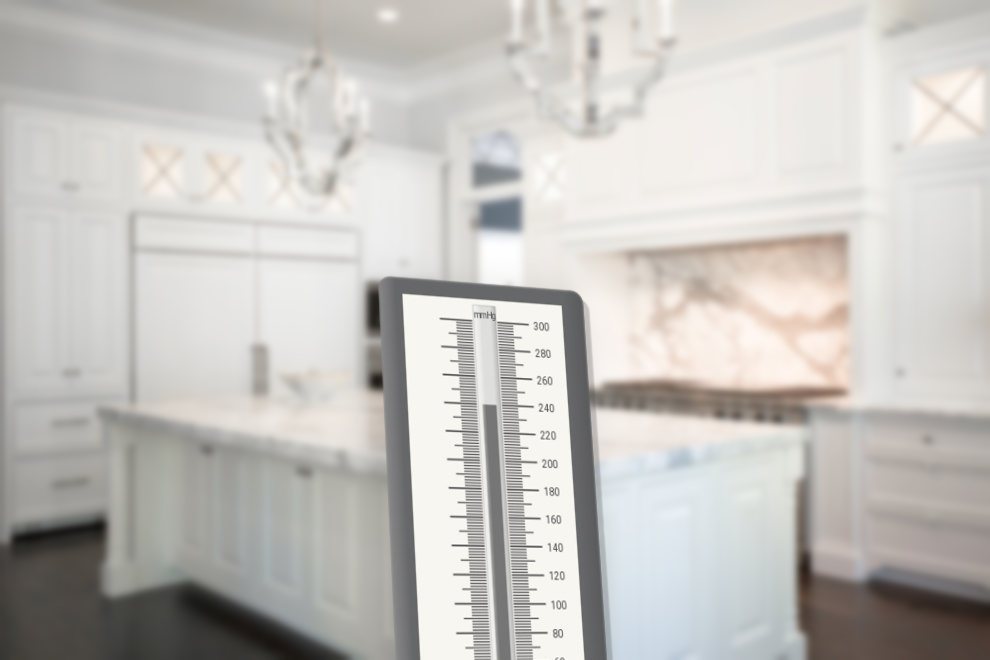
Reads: 240mmHg
